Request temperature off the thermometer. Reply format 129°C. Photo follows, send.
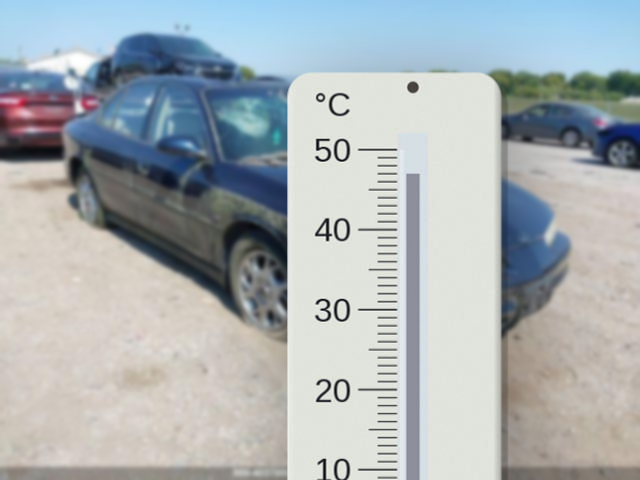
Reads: 47°C
